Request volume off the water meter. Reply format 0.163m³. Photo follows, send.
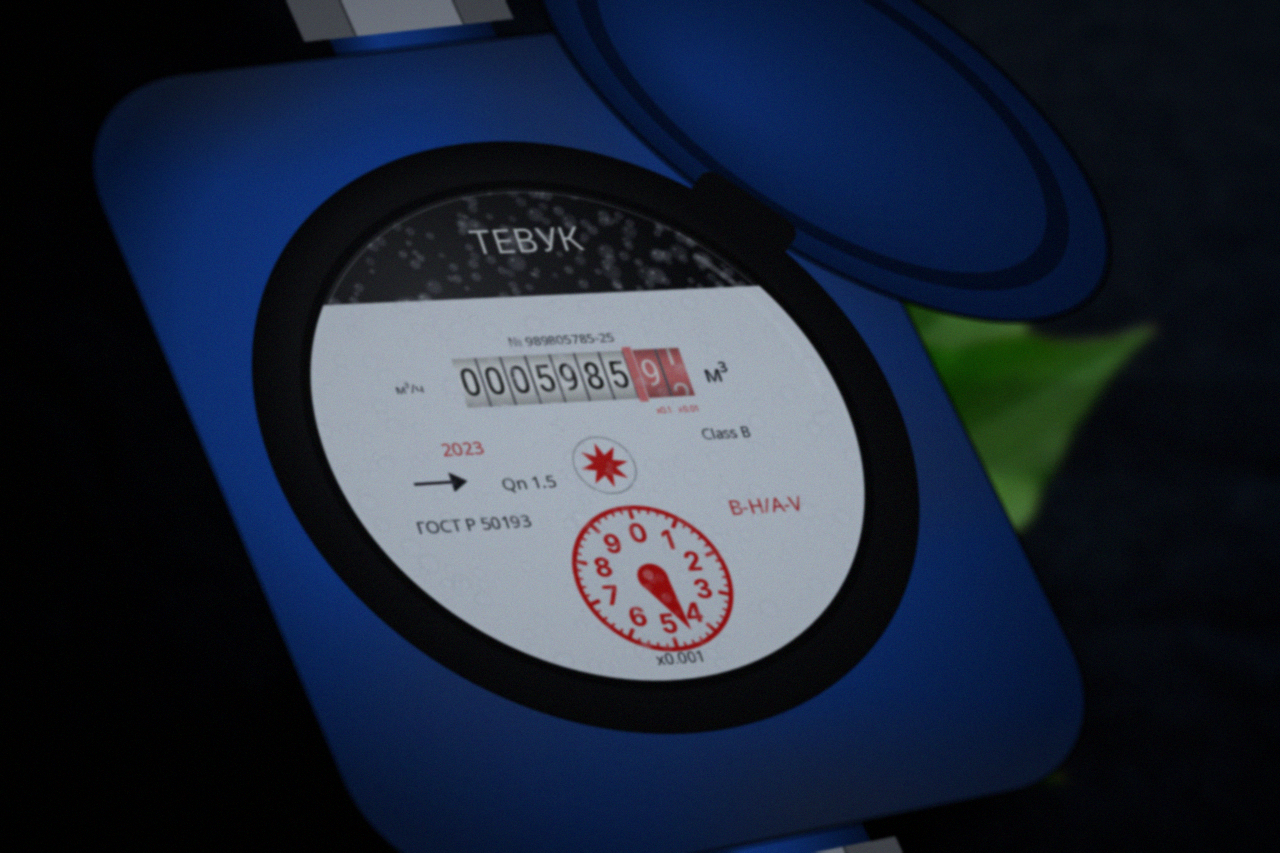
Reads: 5985.914m³
